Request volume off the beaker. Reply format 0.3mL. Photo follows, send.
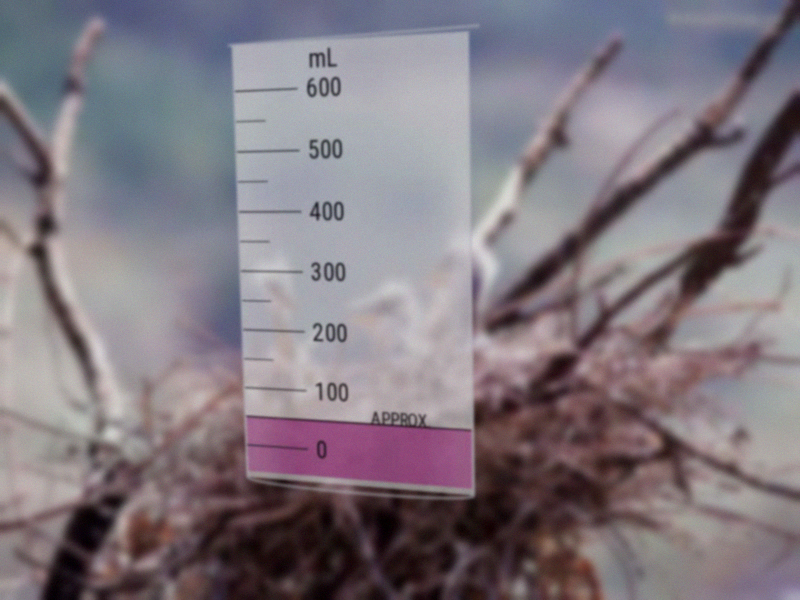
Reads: 50mL
